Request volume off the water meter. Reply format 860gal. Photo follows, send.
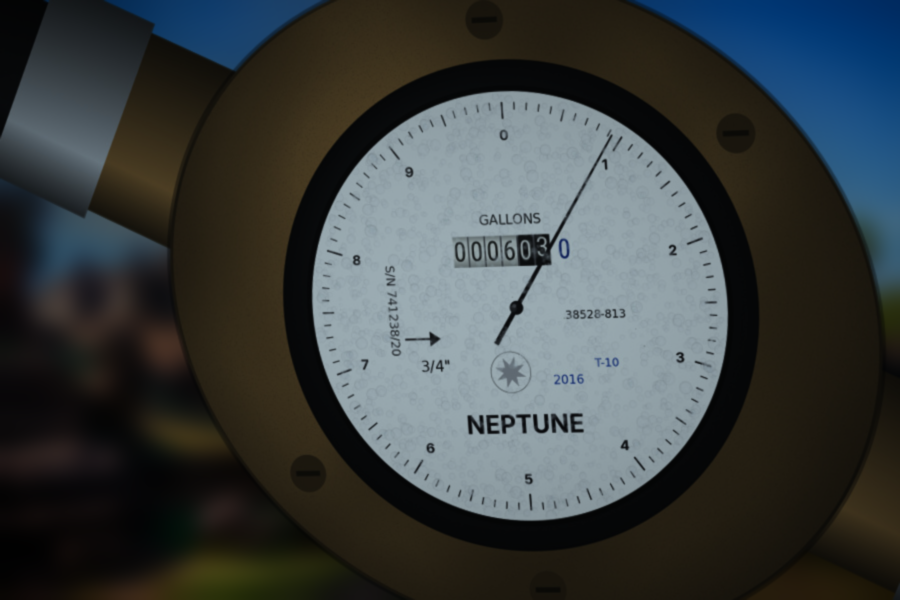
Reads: 6030.9gal
